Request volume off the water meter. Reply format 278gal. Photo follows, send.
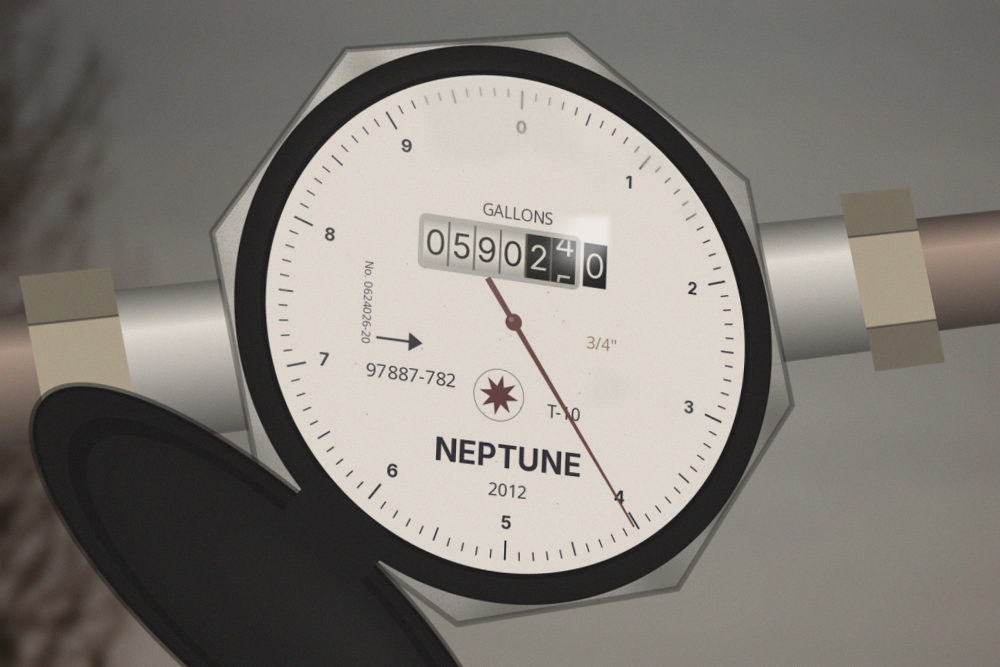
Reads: 590244.0gal
